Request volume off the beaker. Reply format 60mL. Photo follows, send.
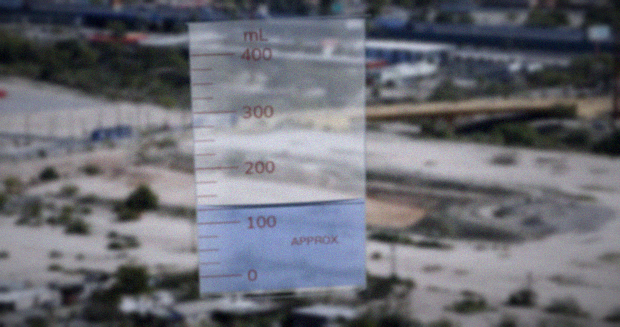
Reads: 125mL
